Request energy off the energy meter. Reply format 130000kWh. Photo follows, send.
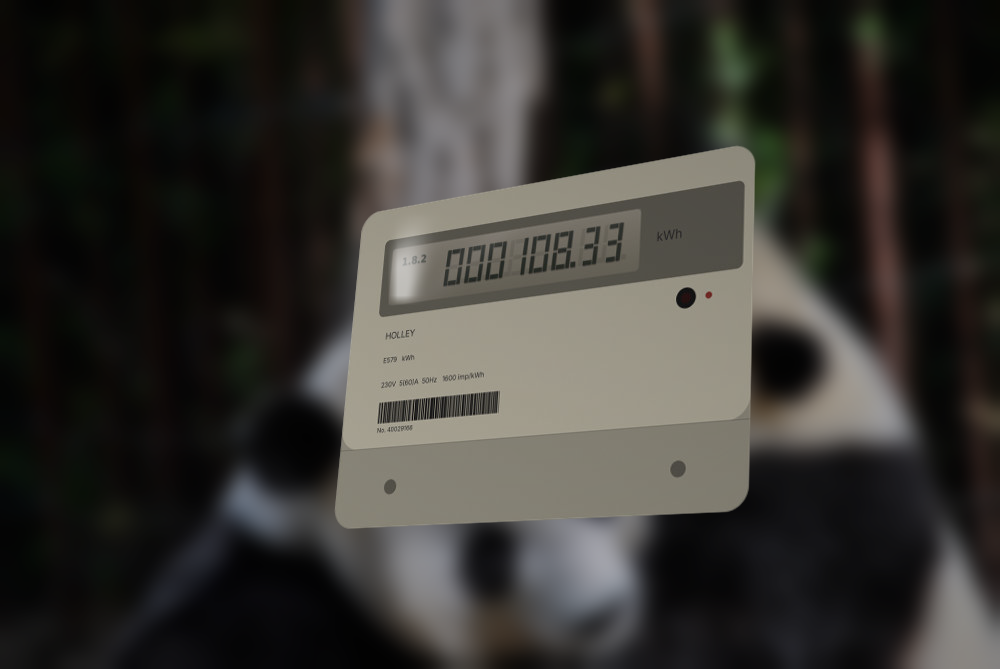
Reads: 108.33kWh
